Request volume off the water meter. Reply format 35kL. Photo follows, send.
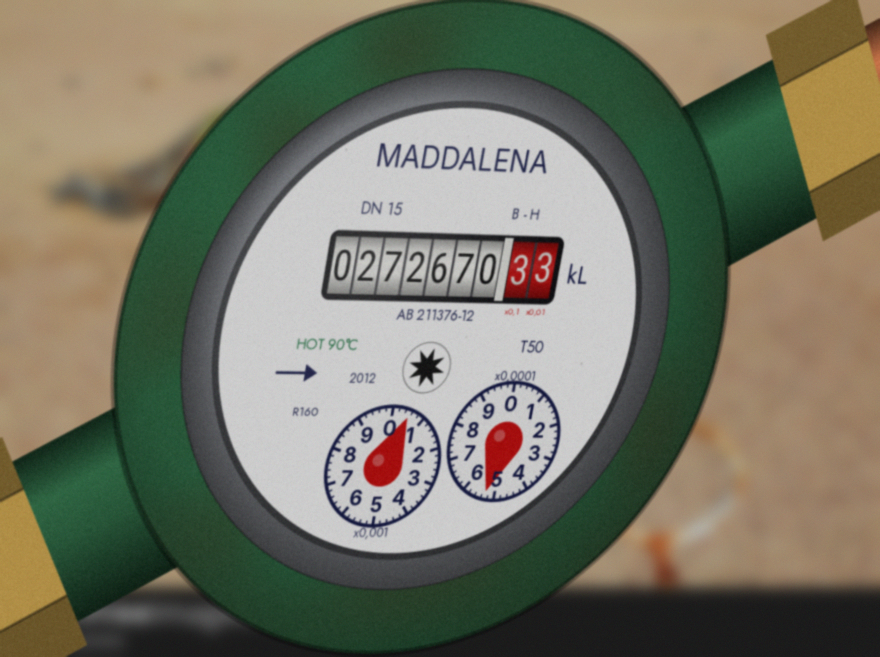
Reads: 272670.3305kL
